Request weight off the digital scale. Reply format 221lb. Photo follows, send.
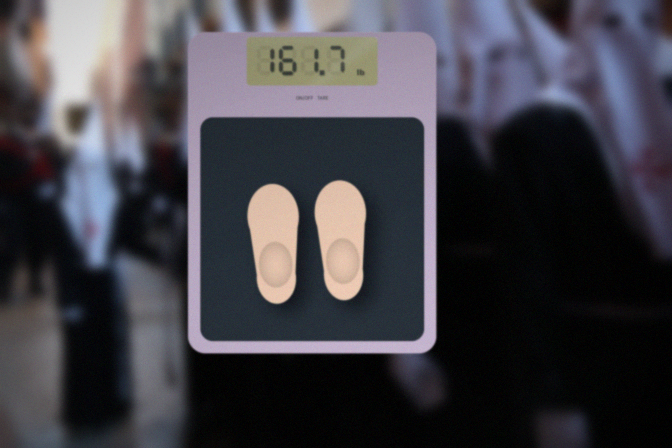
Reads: 161.7lb
